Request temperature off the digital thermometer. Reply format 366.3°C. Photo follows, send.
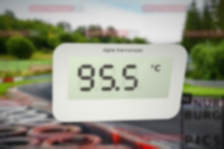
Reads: 95.5°C
